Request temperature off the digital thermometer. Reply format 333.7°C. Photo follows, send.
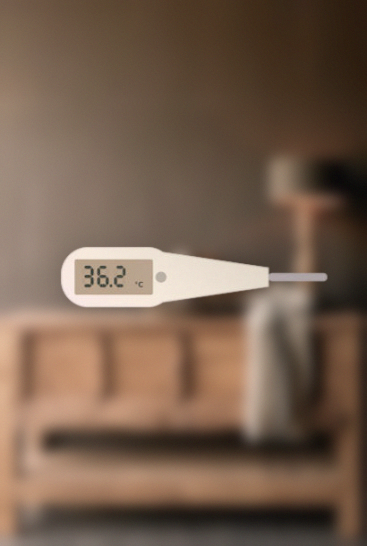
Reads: 36.2°C
